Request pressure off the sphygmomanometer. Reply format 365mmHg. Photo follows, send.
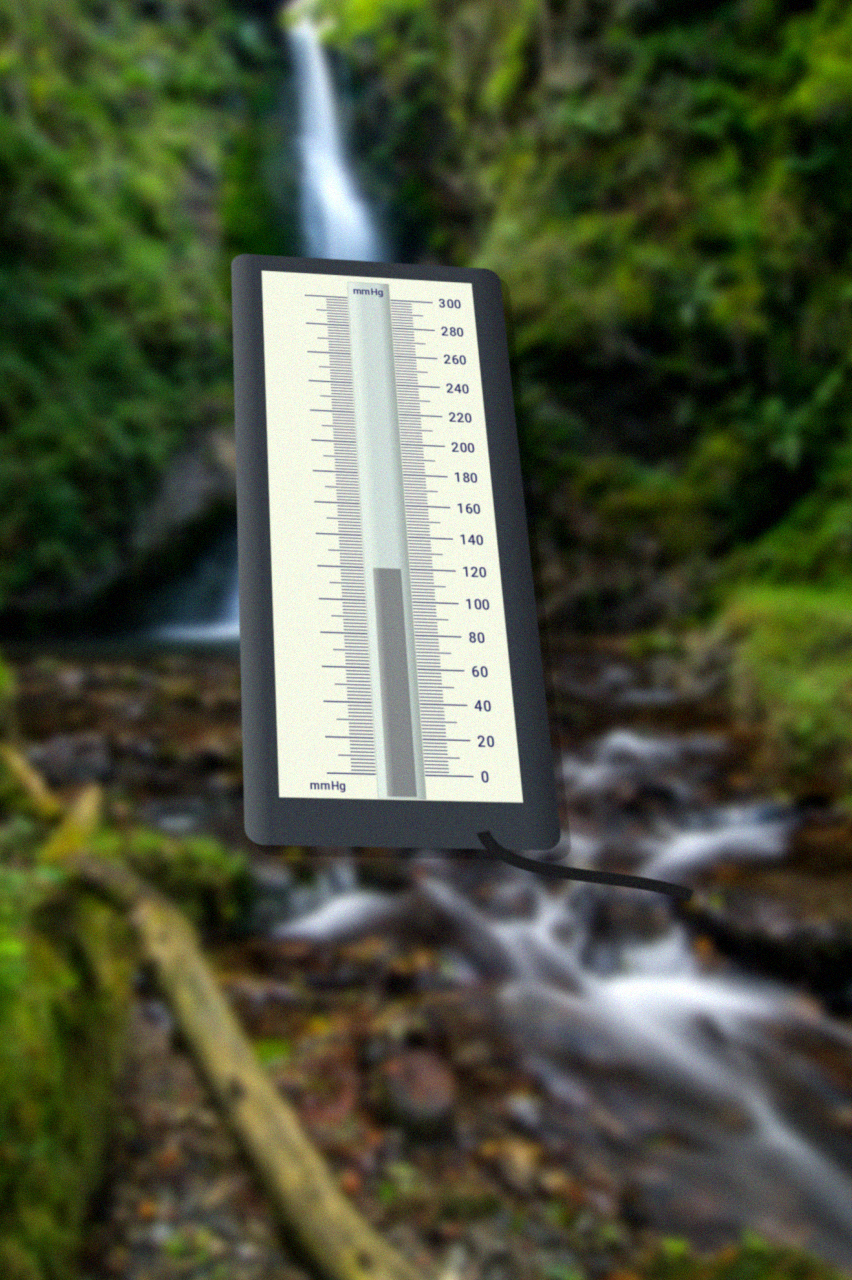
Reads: 120mmHg
